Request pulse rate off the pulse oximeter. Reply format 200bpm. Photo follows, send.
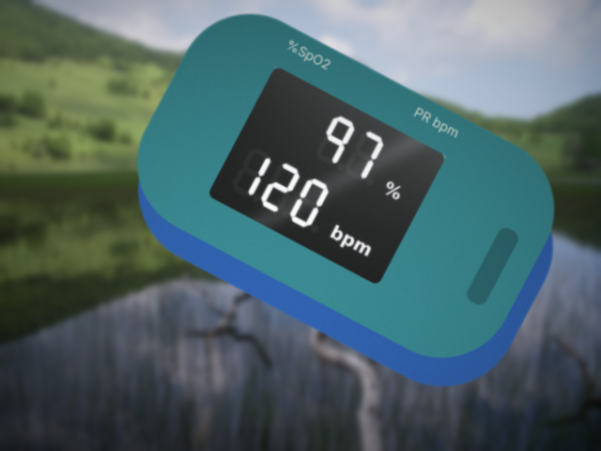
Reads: 120bpm
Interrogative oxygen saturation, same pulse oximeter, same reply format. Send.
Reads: 97%
